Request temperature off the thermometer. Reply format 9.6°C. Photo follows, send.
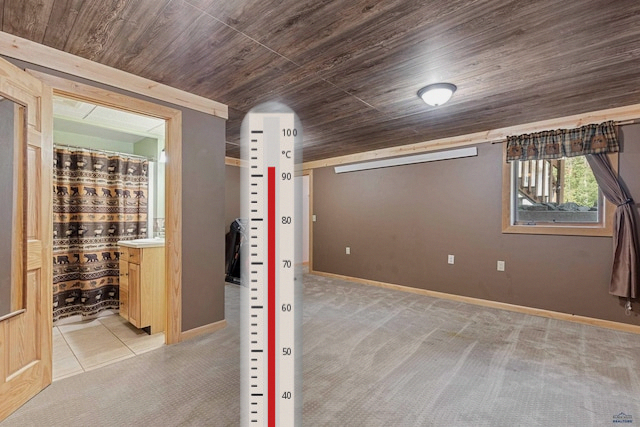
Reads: 92°C
